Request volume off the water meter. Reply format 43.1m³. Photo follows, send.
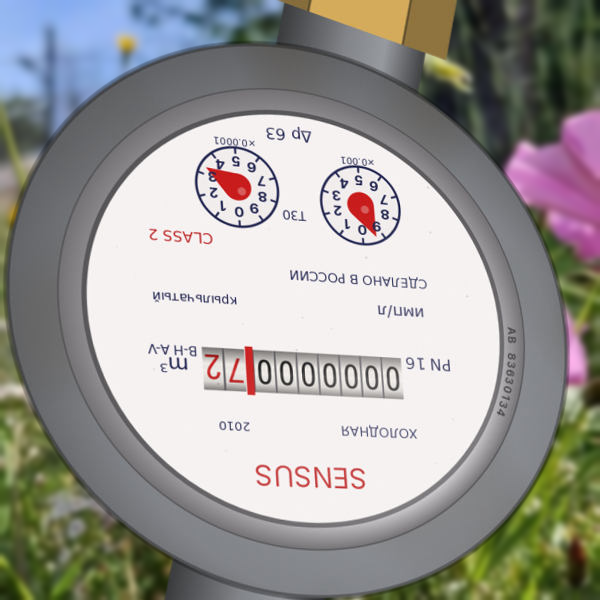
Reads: 0.7193m³
